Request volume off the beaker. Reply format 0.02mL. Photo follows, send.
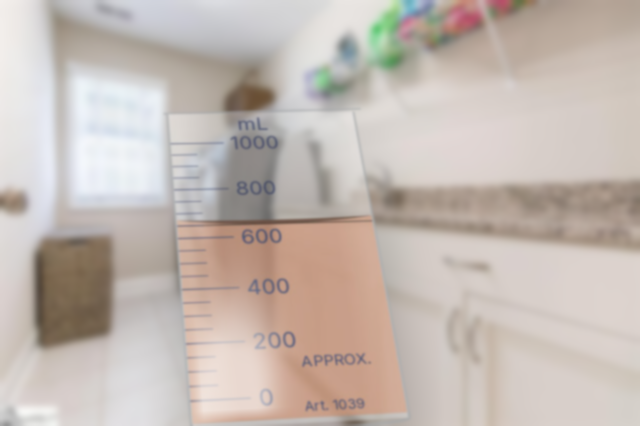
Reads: 650mL
